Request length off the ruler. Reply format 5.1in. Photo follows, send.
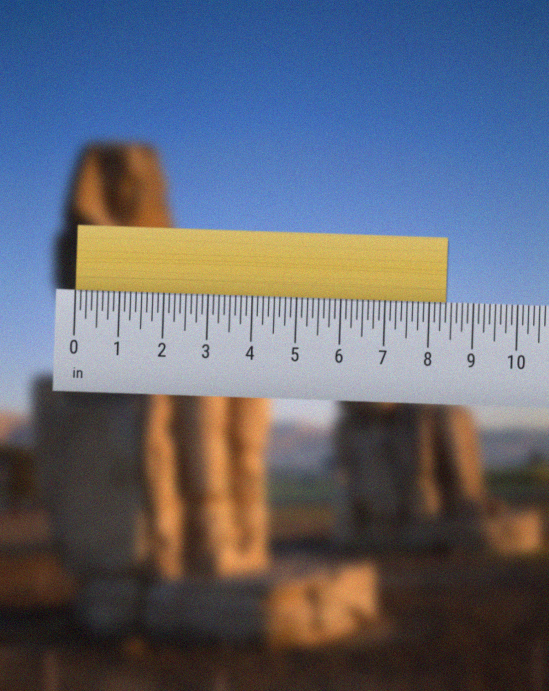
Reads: 8.375in
